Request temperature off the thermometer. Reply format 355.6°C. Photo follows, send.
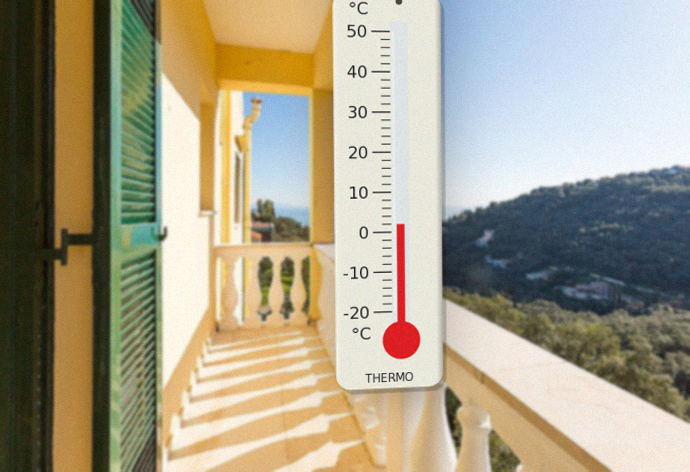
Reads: 2°C
